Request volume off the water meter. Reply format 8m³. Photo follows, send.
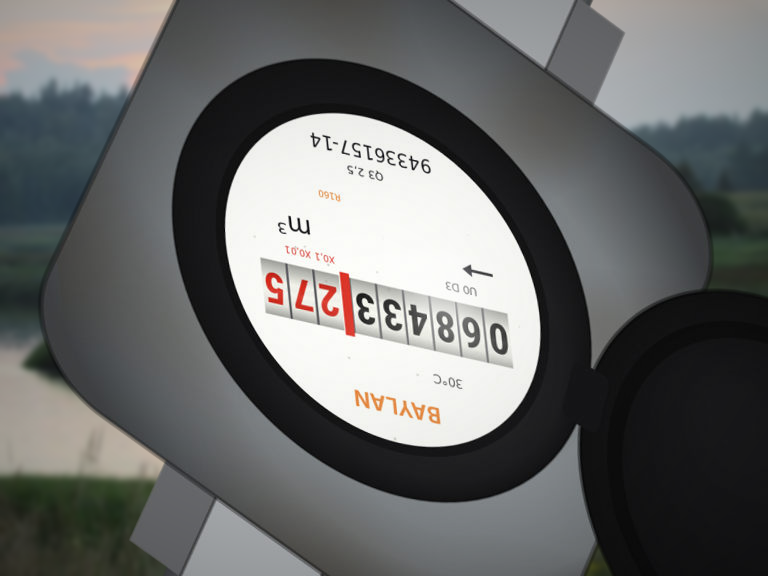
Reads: 68433.275m³
